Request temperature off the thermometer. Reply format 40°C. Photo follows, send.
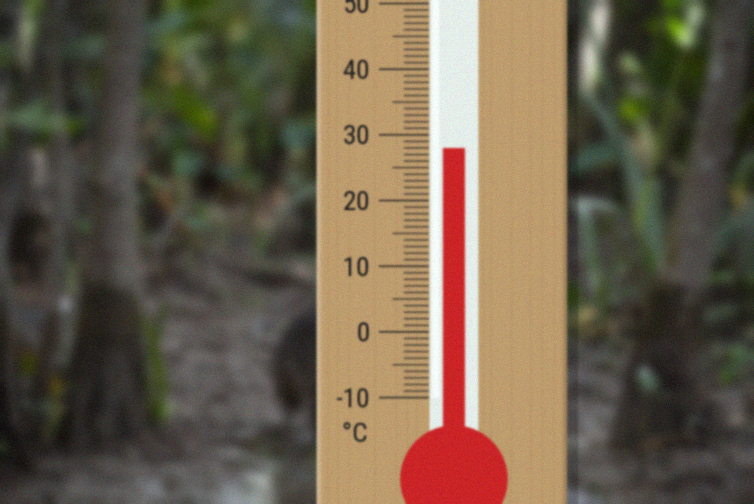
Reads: 28°C
